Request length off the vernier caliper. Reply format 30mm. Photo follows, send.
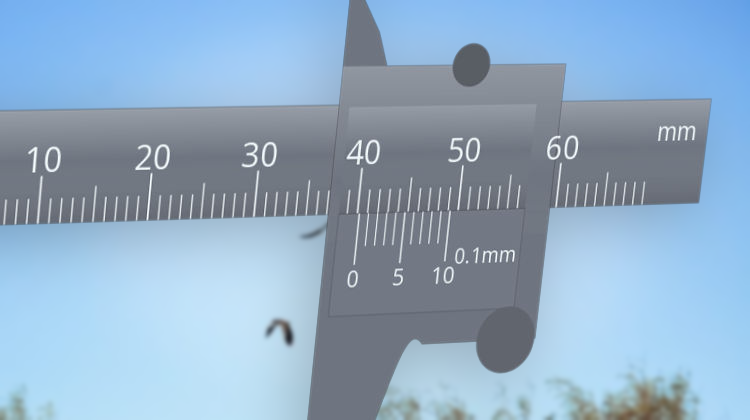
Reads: 40.2mm
